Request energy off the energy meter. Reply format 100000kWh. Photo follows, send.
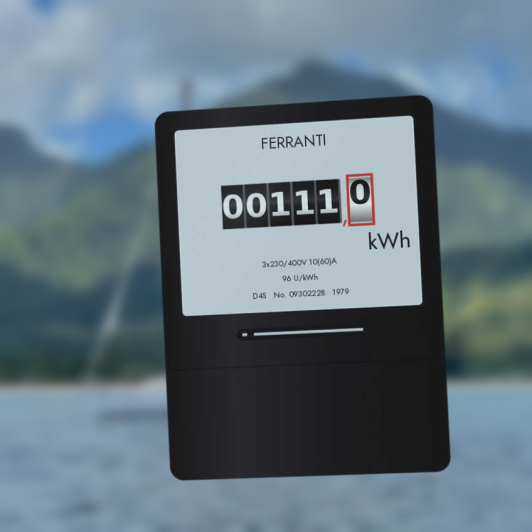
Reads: 111.0kWh
